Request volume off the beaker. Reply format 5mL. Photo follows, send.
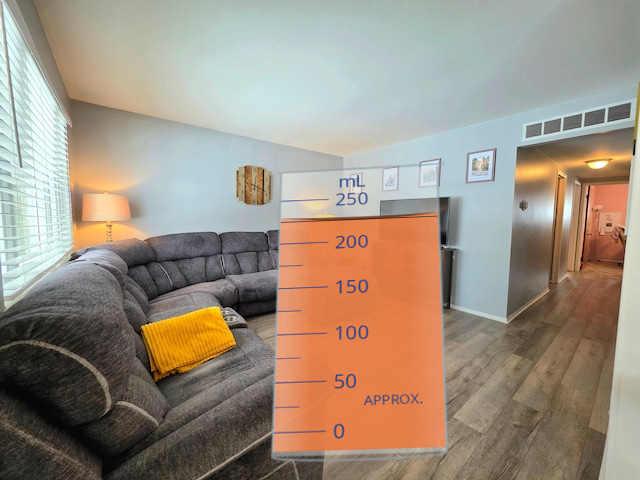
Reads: 225mL
